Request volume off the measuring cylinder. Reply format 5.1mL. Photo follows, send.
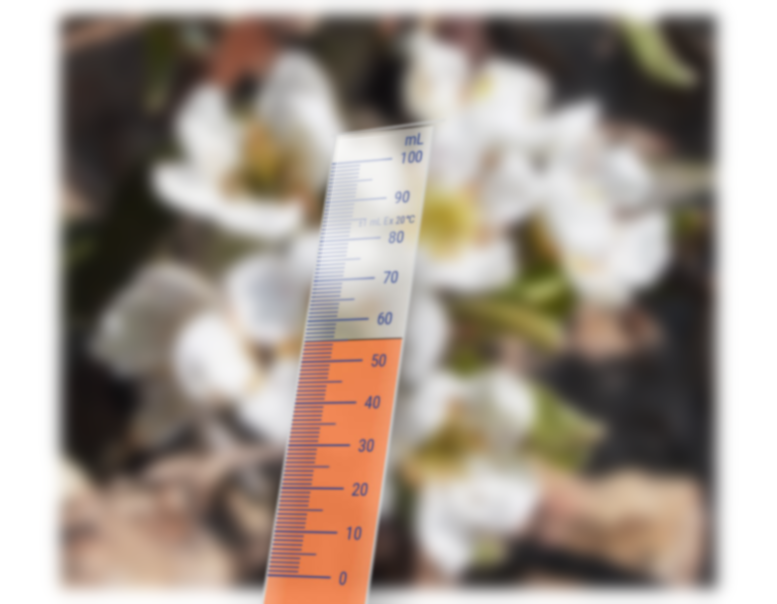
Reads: 55mL
